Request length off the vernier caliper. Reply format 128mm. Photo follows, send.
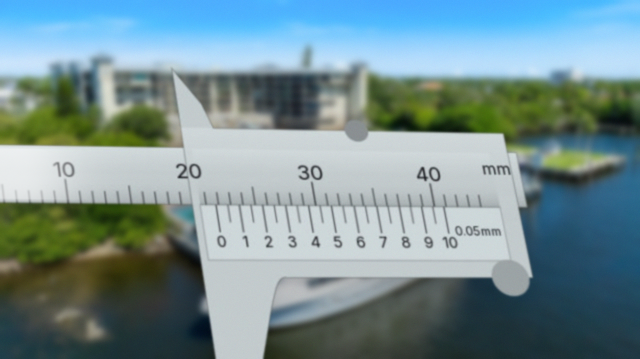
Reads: 21.8mm
